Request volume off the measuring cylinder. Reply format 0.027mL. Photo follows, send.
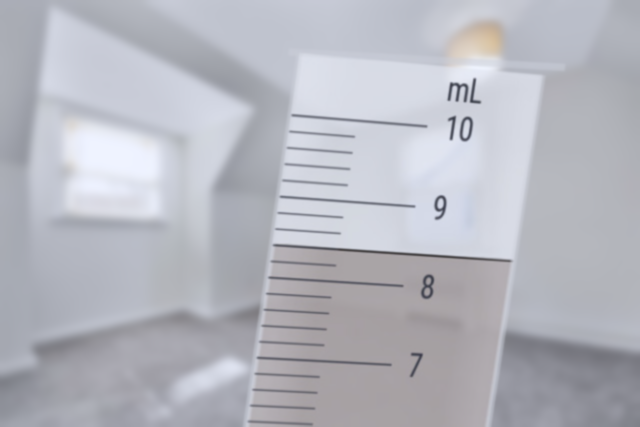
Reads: 8.4mL
